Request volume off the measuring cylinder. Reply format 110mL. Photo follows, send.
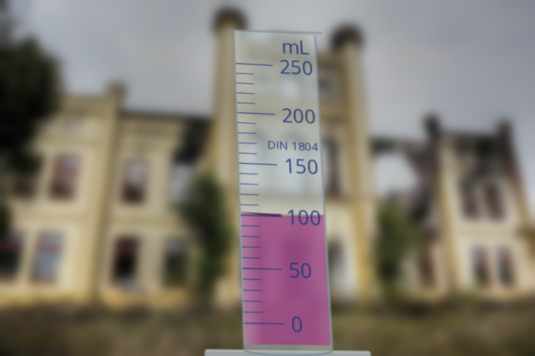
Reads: 100mL
